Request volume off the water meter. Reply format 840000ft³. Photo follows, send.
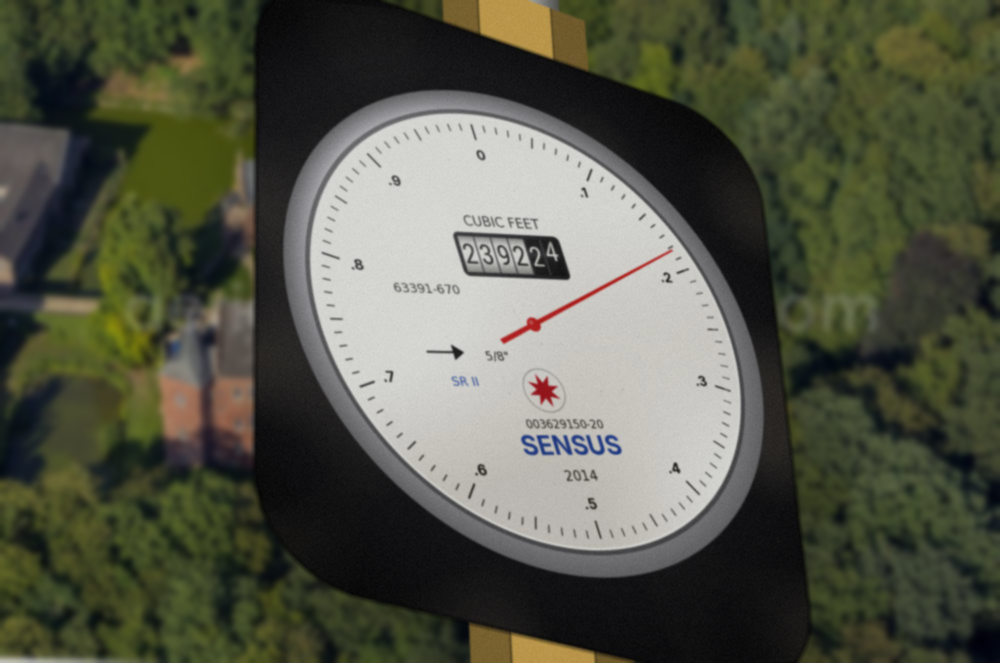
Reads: 239224.18ft³
